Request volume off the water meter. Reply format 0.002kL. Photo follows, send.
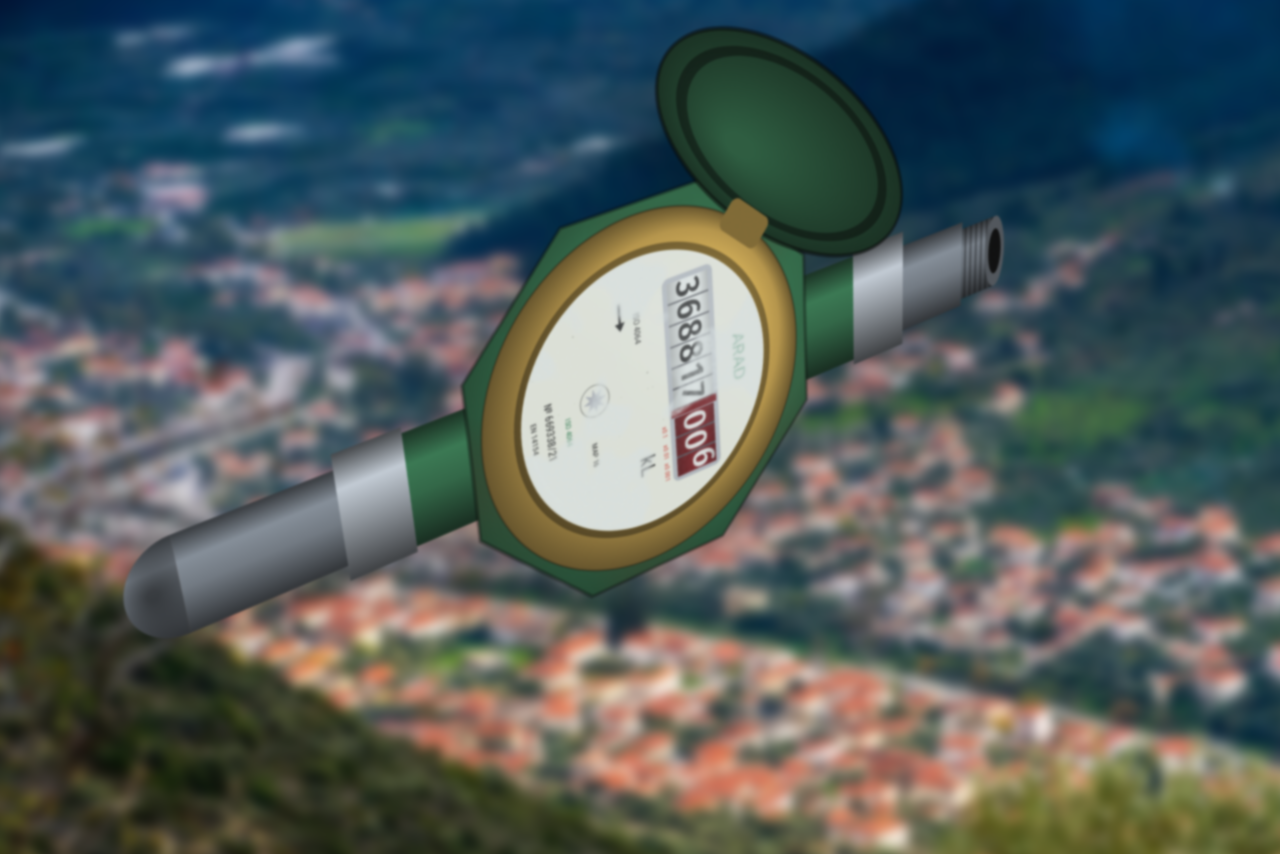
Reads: 368817.006kL
